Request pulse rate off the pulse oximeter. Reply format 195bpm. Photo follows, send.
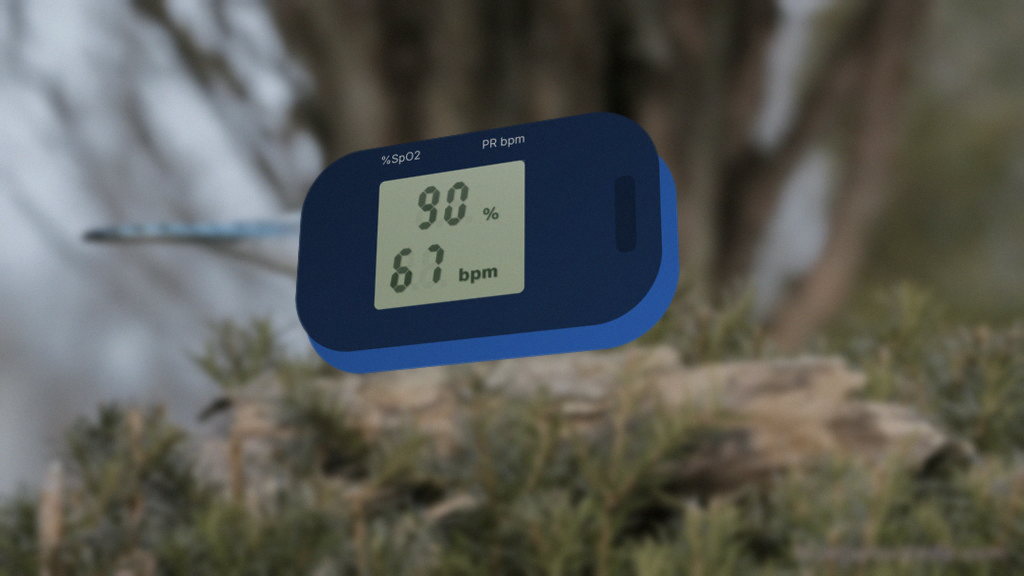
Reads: 67bpm
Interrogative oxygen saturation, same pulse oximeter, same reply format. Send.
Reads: 90%
